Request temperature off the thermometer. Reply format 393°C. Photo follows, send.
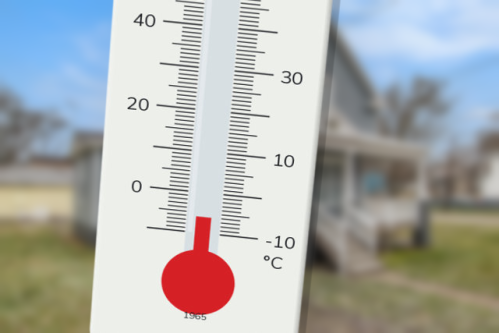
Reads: -6°C
